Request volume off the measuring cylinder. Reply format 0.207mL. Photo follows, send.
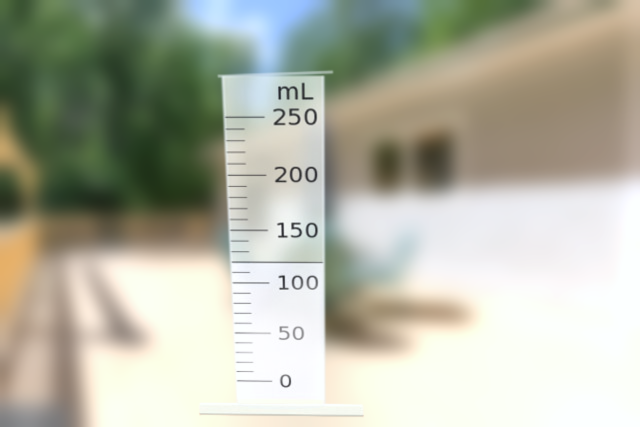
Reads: 120mL
